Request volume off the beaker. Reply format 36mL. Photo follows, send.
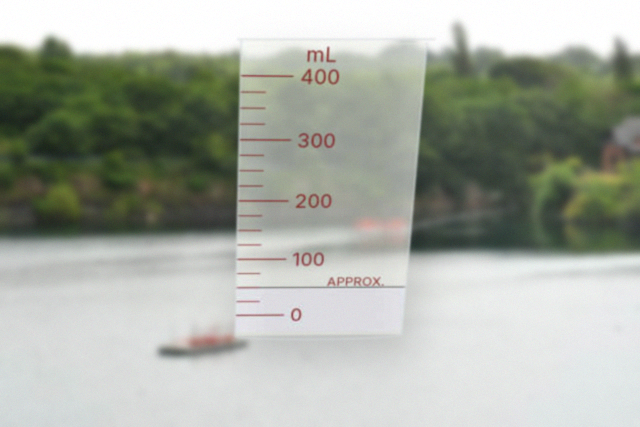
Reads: 50mL
